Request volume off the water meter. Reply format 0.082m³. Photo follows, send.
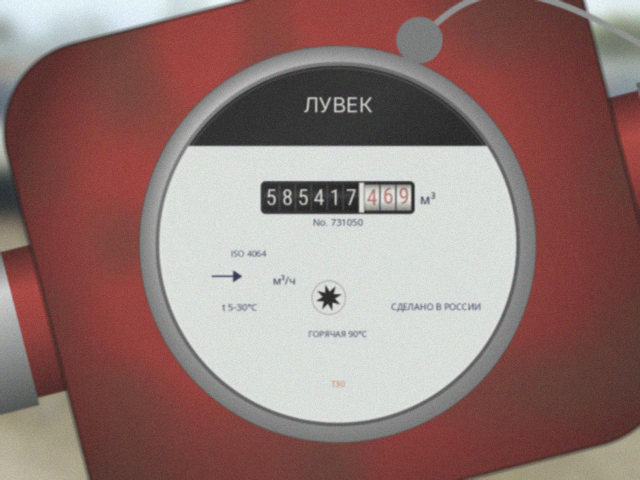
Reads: 585417.469m³
